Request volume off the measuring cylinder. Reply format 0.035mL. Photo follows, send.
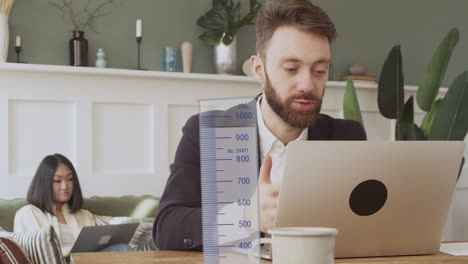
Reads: 950mL
